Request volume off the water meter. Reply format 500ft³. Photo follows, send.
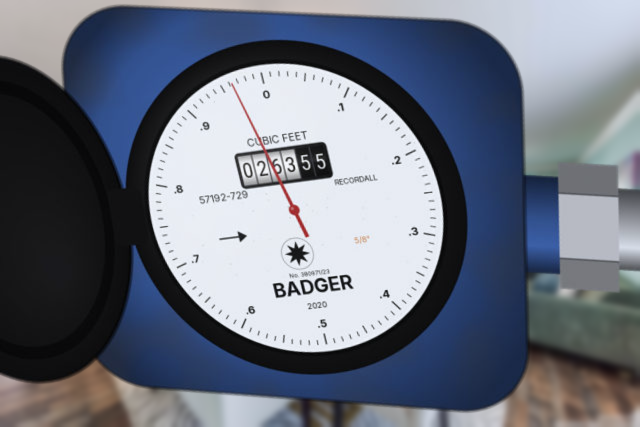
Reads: 26354.96ft³
